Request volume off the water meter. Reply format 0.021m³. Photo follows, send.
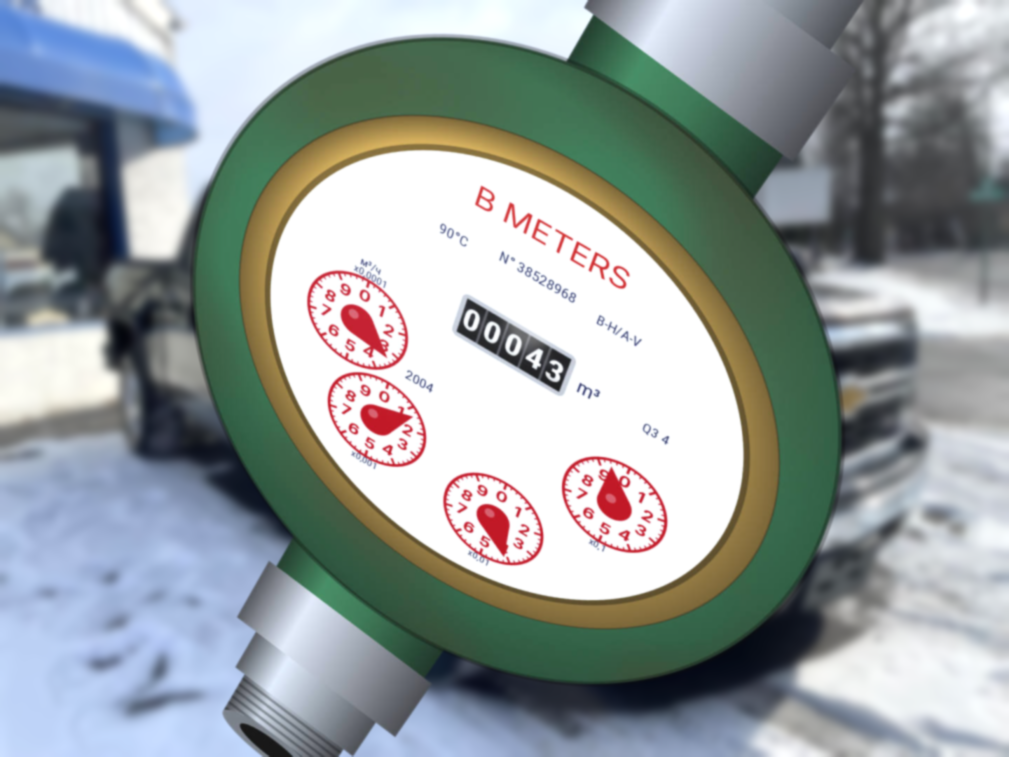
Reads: 42.9413m³
